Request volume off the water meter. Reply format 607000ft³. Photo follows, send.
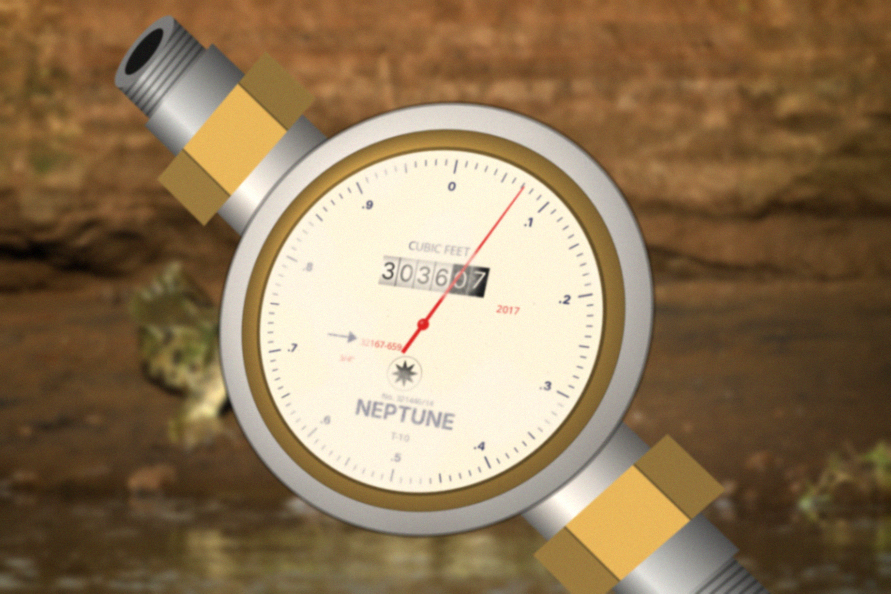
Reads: 303607.07ft³
